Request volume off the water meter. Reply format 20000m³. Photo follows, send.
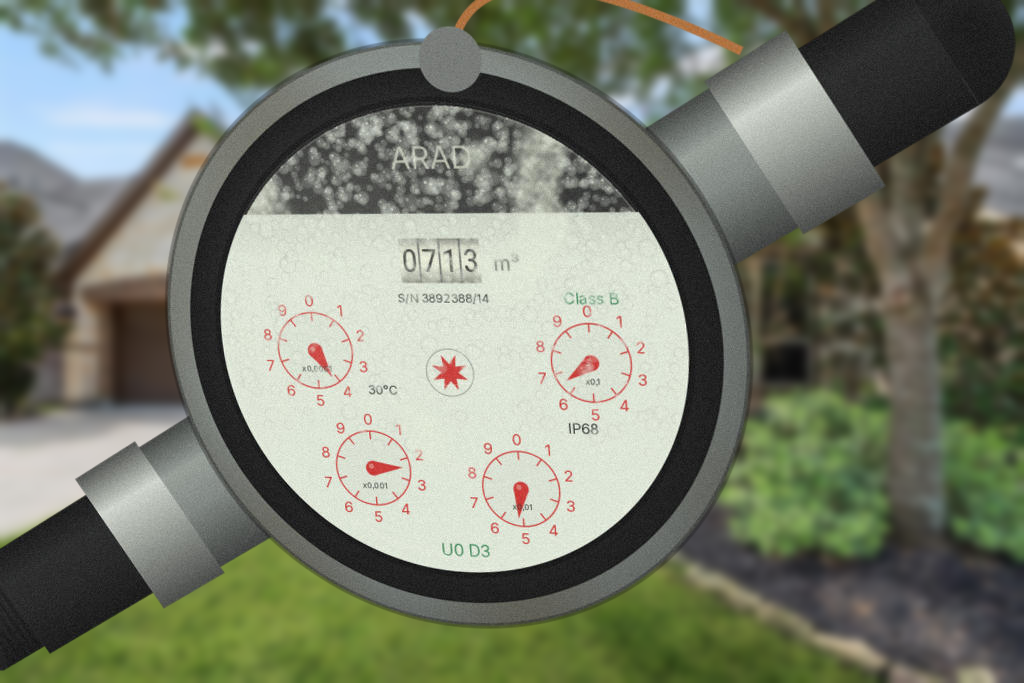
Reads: 713.6524m³
